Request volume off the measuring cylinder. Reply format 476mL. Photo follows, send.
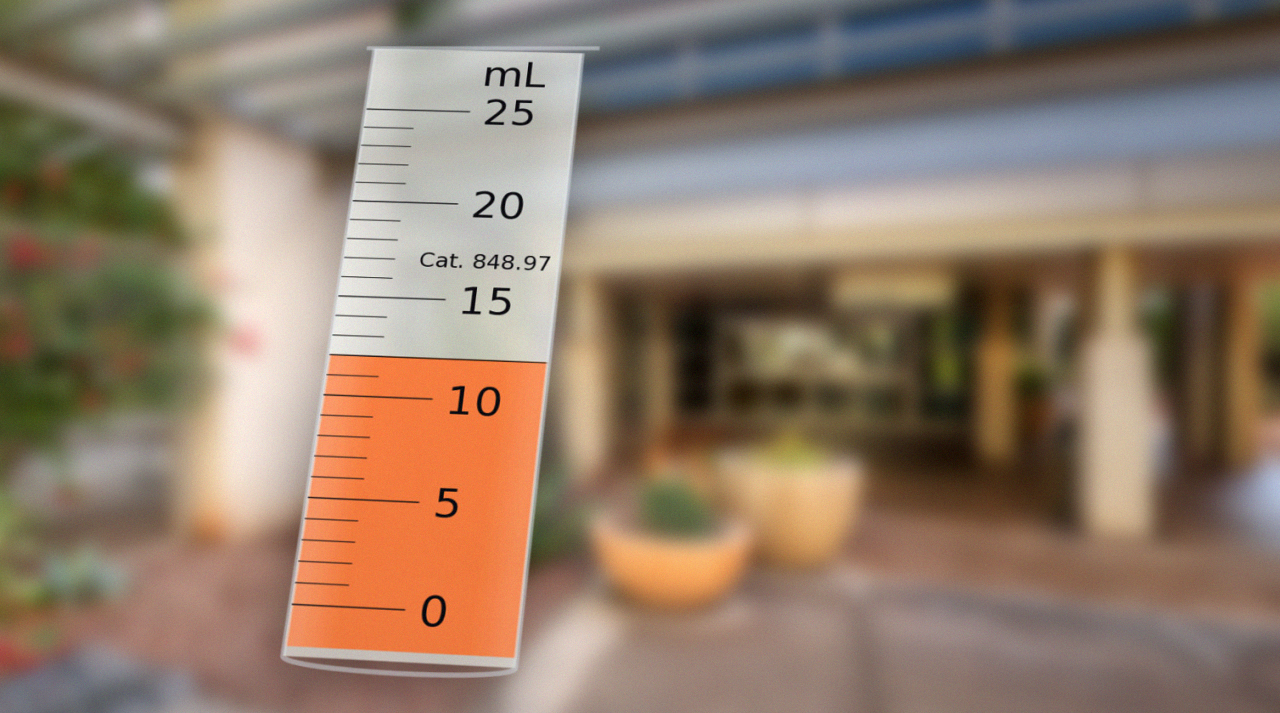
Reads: 12mL
